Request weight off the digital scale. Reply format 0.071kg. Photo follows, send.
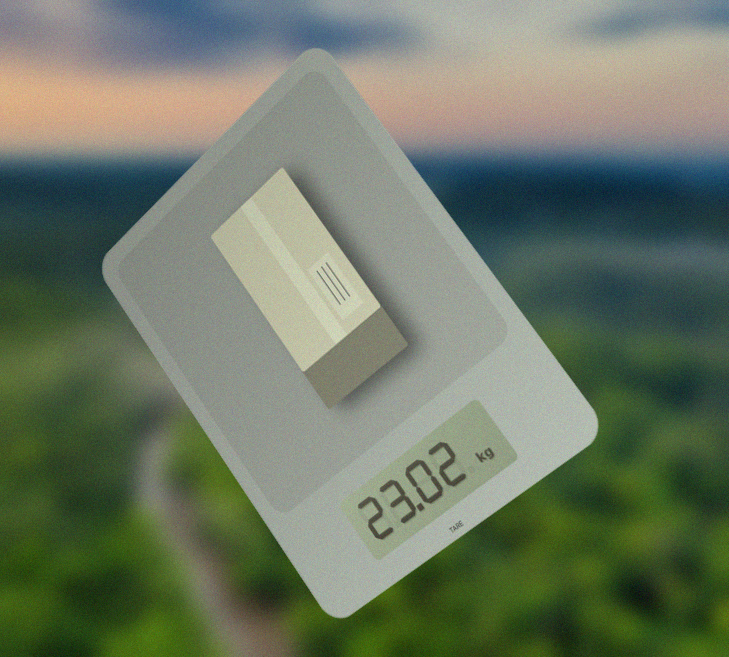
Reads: 23.02kg
